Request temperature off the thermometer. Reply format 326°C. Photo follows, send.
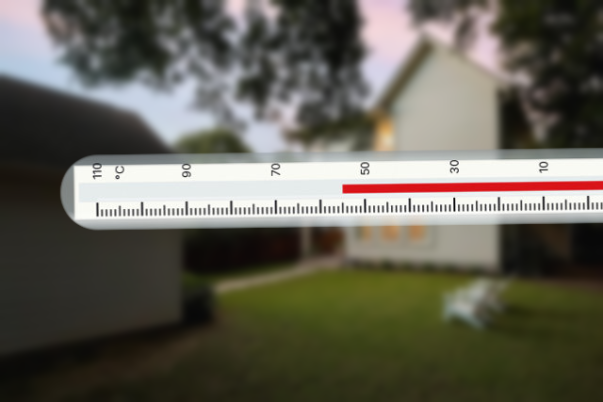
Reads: 55°C
